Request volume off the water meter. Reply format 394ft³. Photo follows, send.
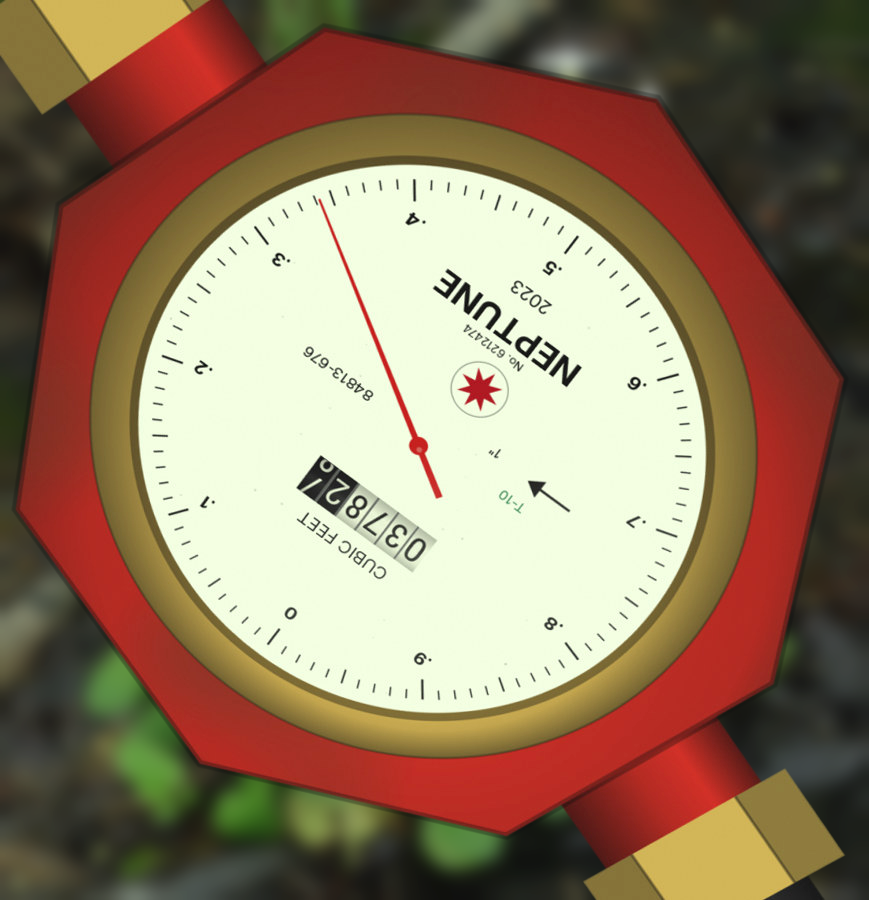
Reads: 37827.34ft³
